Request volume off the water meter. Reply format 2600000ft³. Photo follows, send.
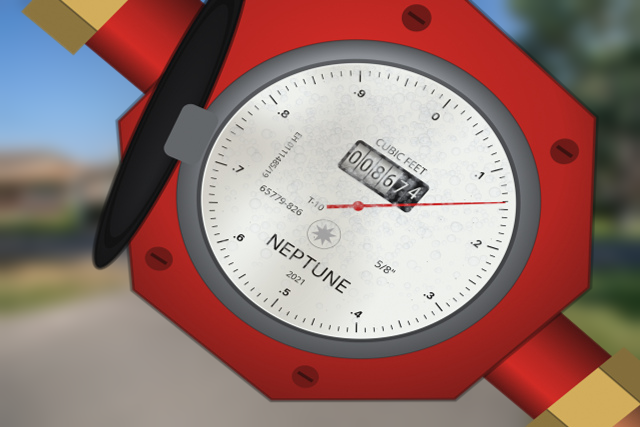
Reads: 8674.14ft³
